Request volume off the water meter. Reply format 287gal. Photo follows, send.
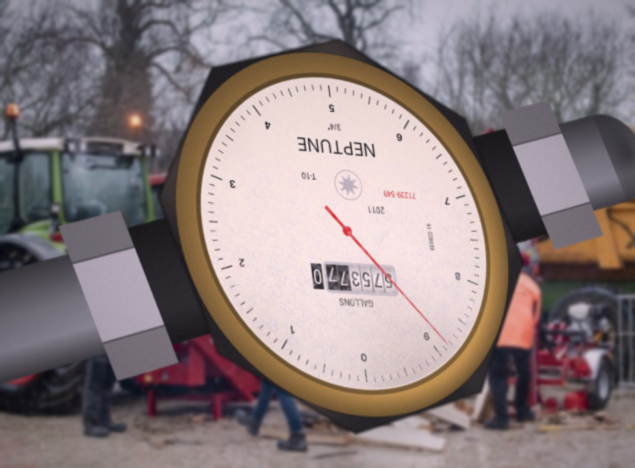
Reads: 5753768.8gal
